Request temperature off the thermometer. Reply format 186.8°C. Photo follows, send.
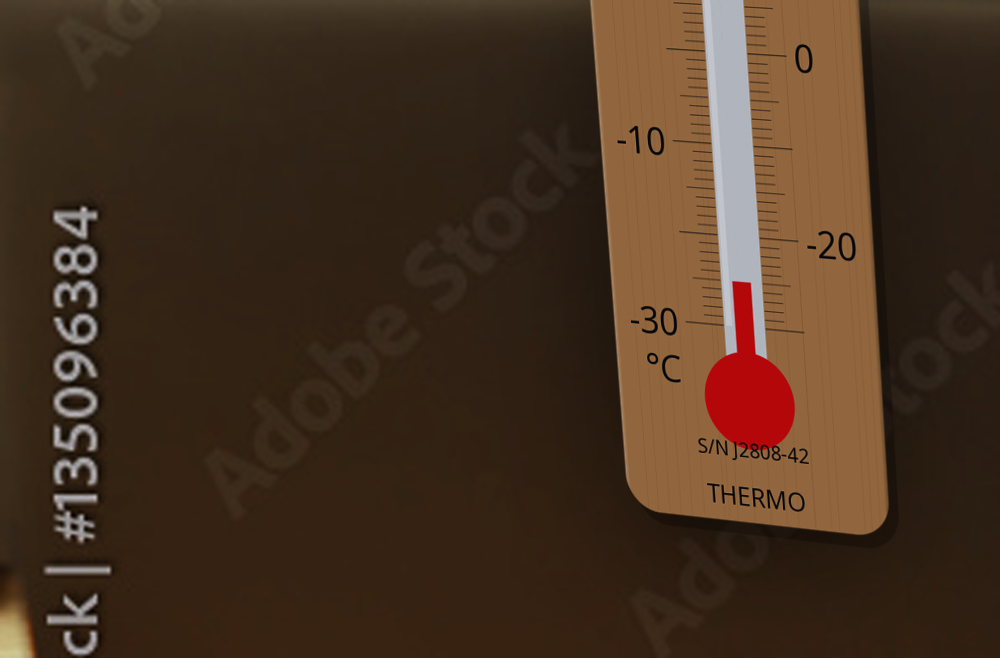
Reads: -25°C
